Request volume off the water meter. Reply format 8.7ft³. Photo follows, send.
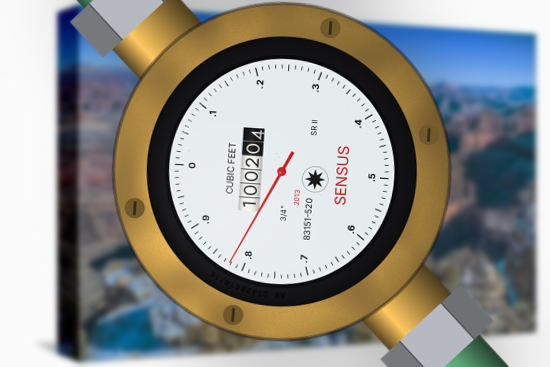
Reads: 100203.82ft³
